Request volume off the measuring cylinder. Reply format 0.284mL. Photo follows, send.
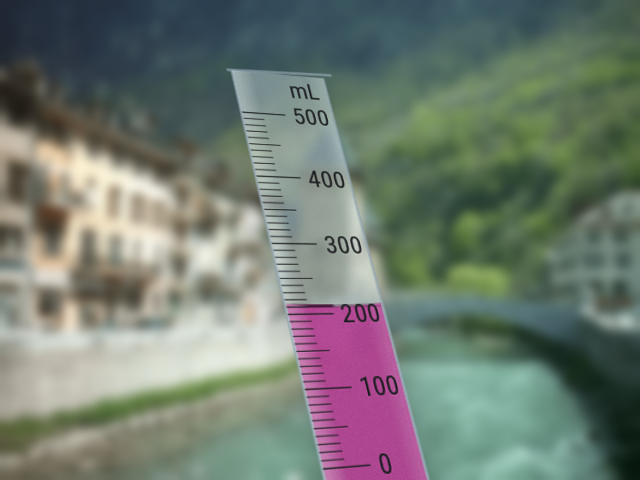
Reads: 210mL
